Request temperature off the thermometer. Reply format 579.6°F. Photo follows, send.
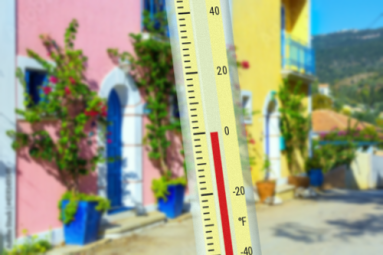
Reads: 0°F
